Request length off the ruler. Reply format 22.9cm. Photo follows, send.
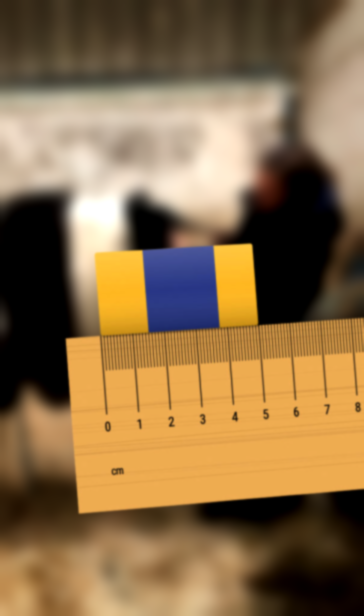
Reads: 5cm
